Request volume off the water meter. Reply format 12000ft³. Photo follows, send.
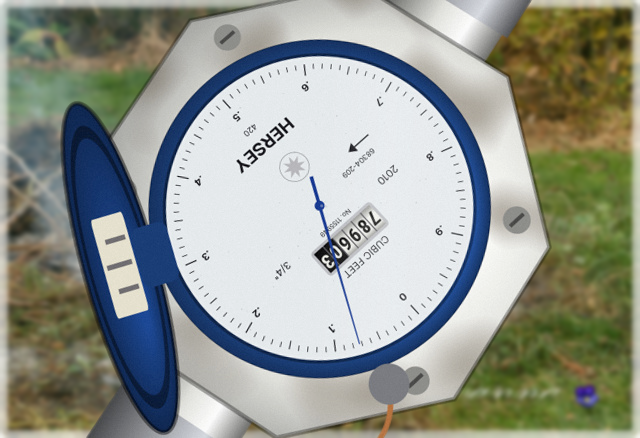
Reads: 789603.07ft³
